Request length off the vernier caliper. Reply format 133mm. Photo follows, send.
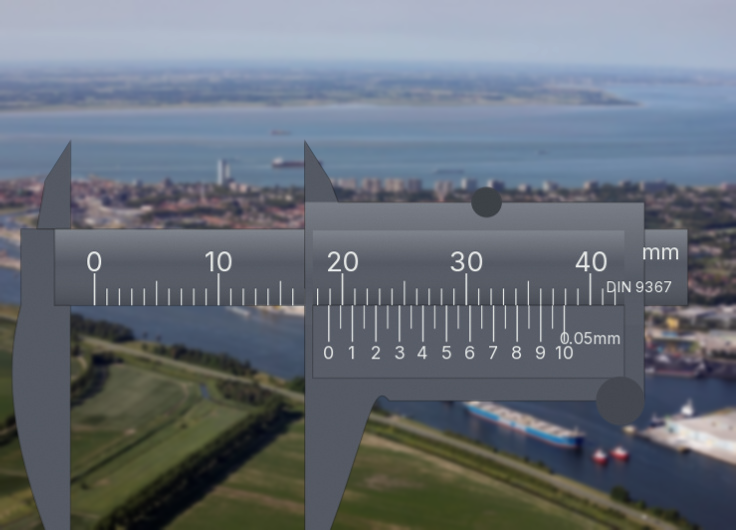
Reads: 18.9mm
